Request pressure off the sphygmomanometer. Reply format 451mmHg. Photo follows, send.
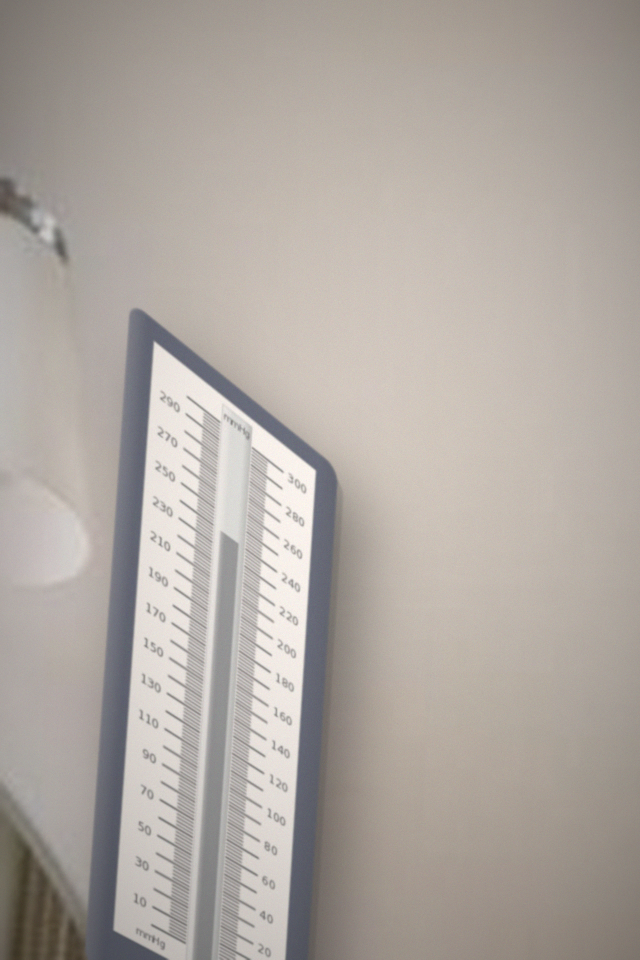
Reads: 240mmHg
